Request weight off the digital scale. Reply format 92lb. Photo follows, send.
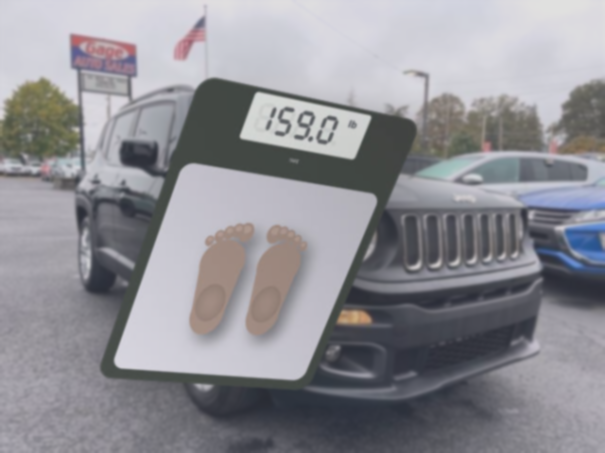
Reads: 159.0lb
